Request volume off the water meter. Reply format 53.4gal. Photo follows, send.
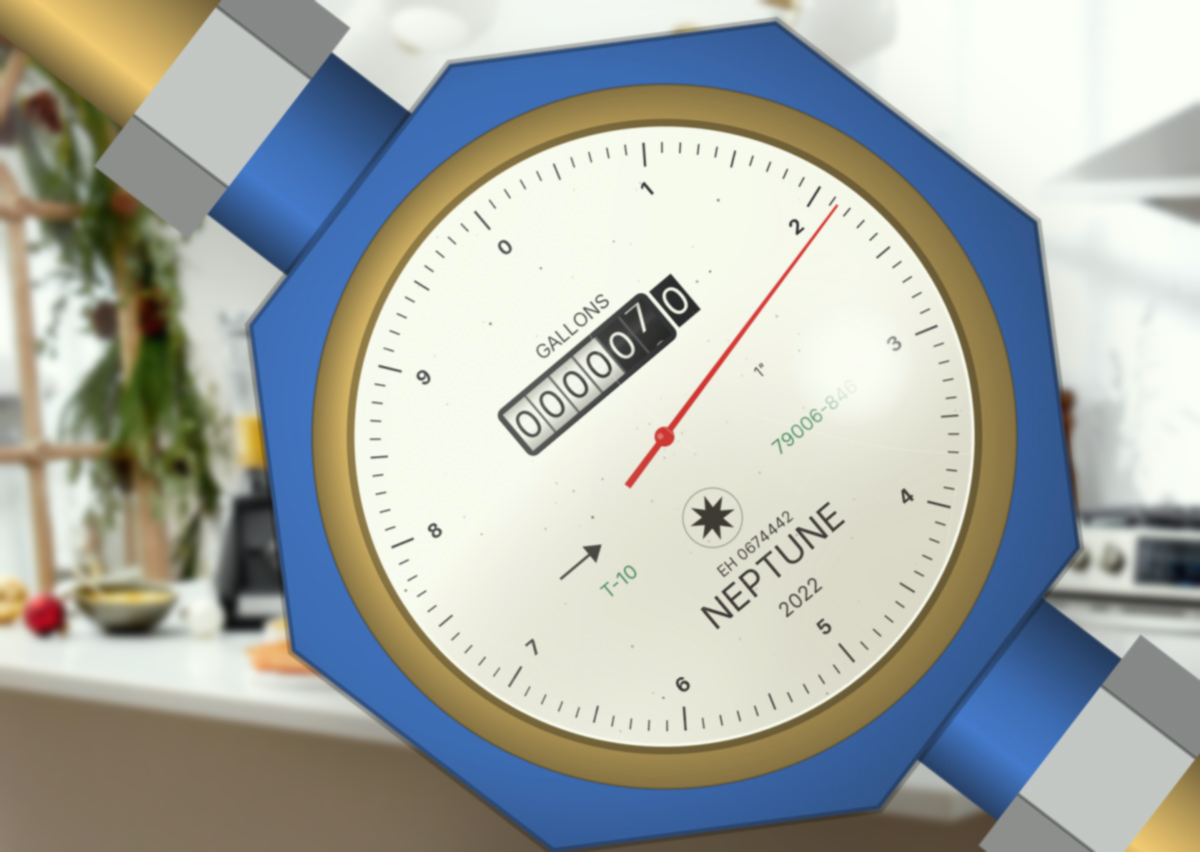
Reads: 72.1gal
